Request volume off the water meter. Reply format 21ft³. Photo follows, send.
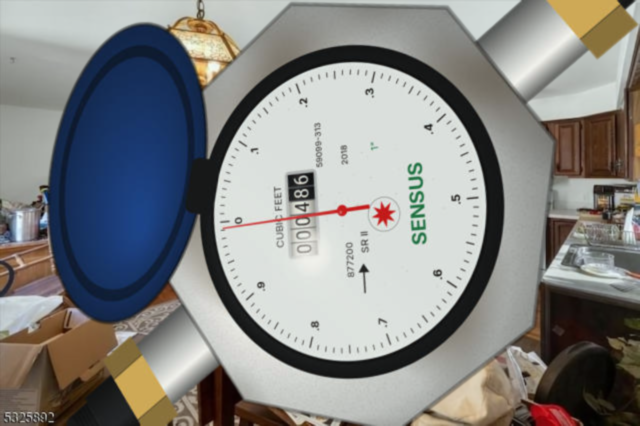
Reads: 485.99ft³
